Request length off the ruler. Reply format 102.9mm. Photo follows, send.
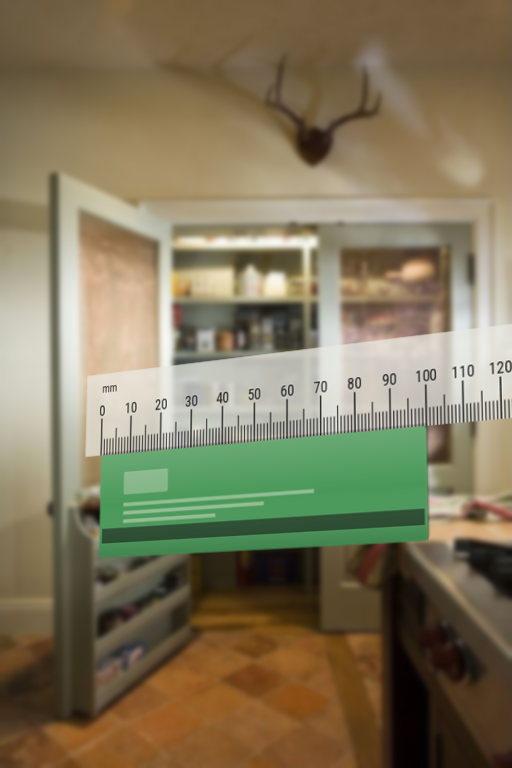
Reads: 100mm
